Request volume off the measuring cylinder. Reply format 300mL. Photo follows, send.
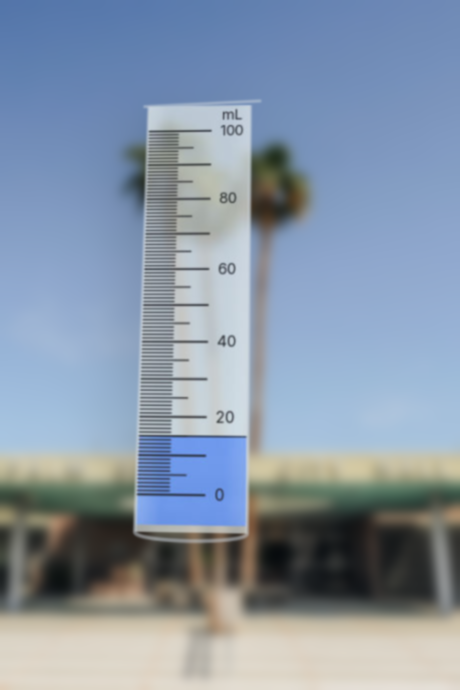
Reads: 15mL
